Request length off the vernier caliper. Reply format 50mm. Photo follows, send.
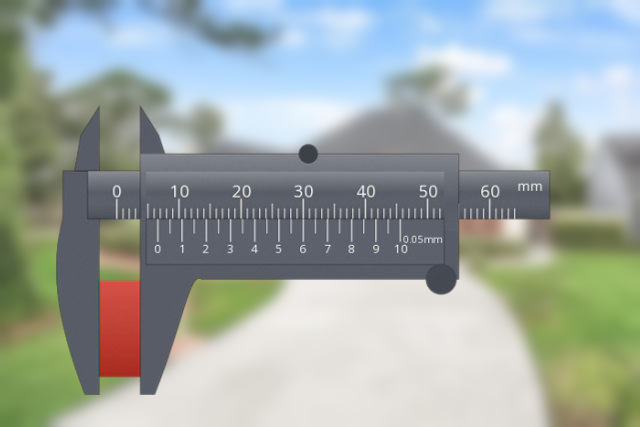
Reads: 6.6mm
